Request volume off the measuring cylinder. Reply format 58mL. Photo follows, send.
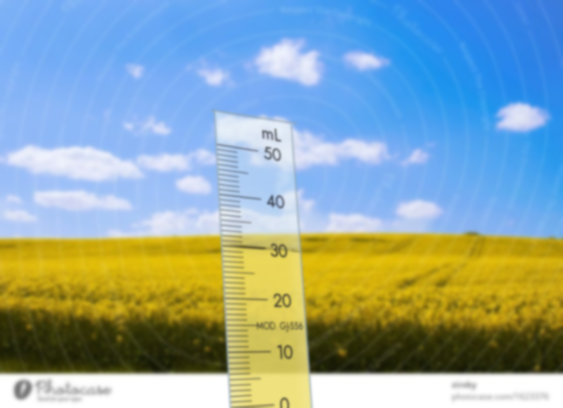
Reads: 30mL
